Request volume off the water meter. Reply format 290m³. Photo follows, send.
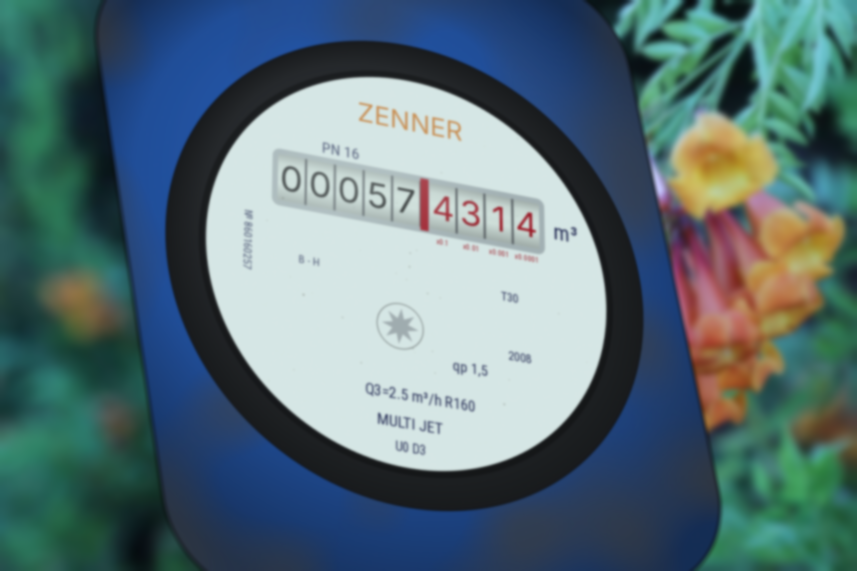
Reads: 57.4314m³
